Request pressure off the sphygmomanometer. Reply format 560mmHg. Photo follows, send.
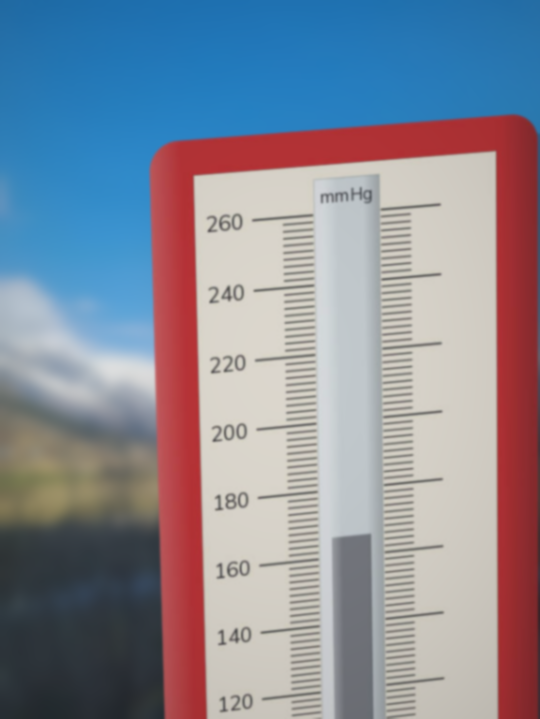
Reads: 166mmHg
